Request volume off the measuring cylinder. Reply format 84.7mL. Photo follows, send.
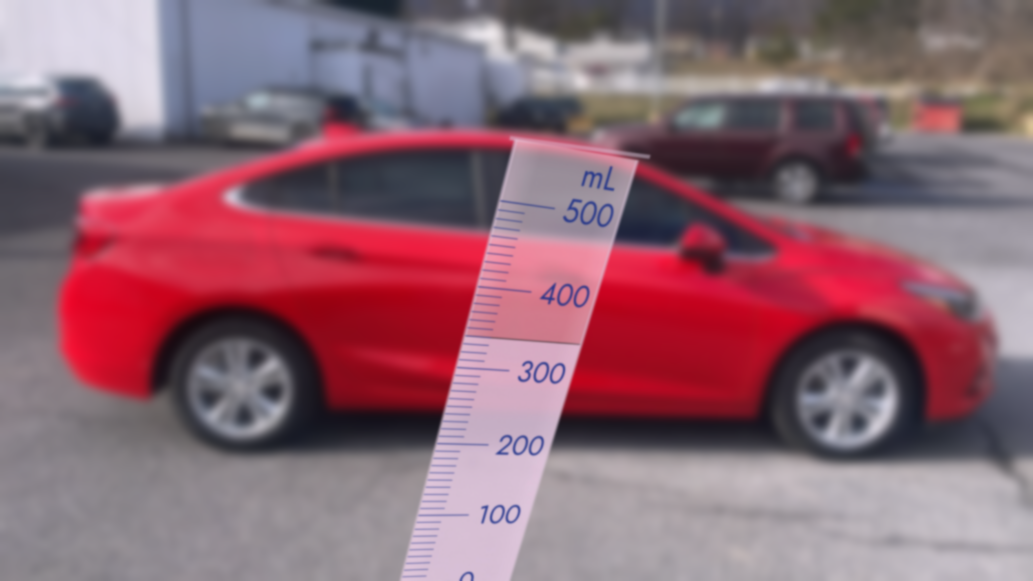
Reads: 340mL
